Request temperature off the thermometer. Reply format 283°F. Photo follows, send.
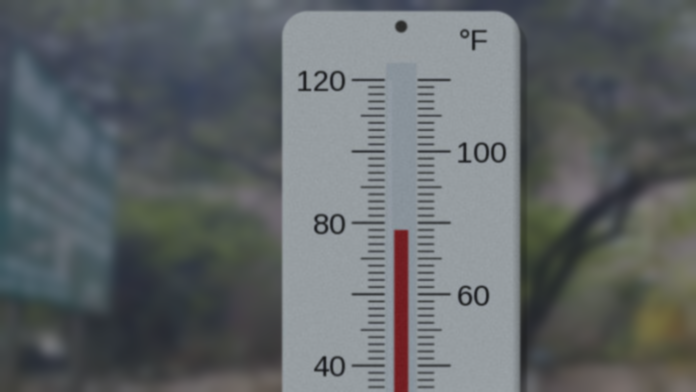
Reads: 78°F
